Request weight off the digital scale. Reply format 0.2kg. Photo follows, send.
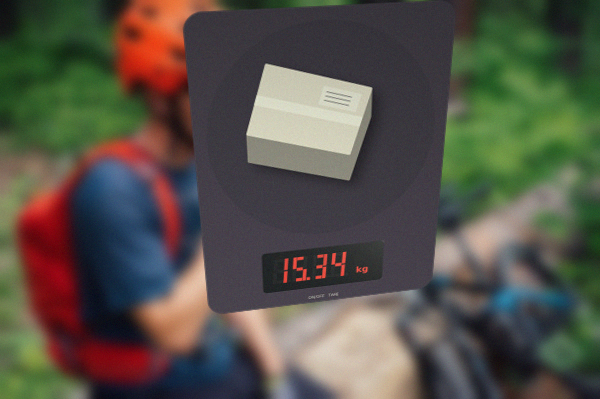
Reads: 15.34kg
